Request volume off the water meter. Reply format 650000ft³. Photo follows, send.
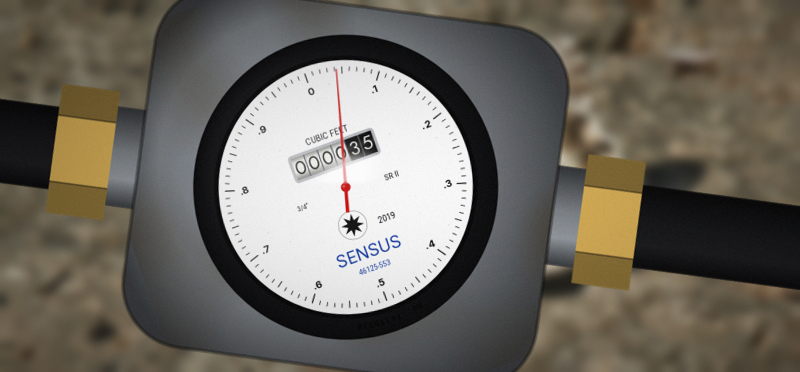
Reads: 35.04ft³
